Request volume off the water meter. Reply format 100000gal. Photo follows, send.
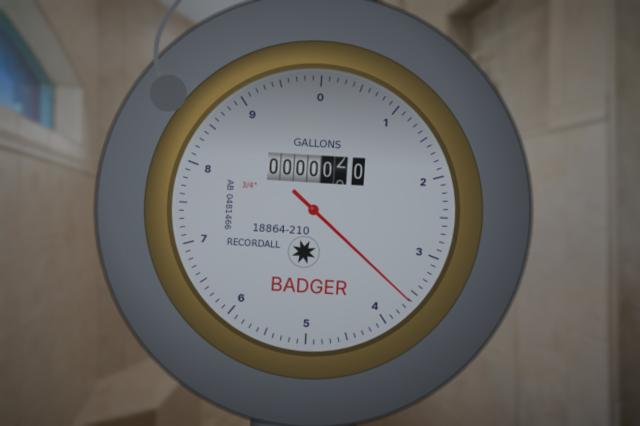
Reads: 23.6gal
